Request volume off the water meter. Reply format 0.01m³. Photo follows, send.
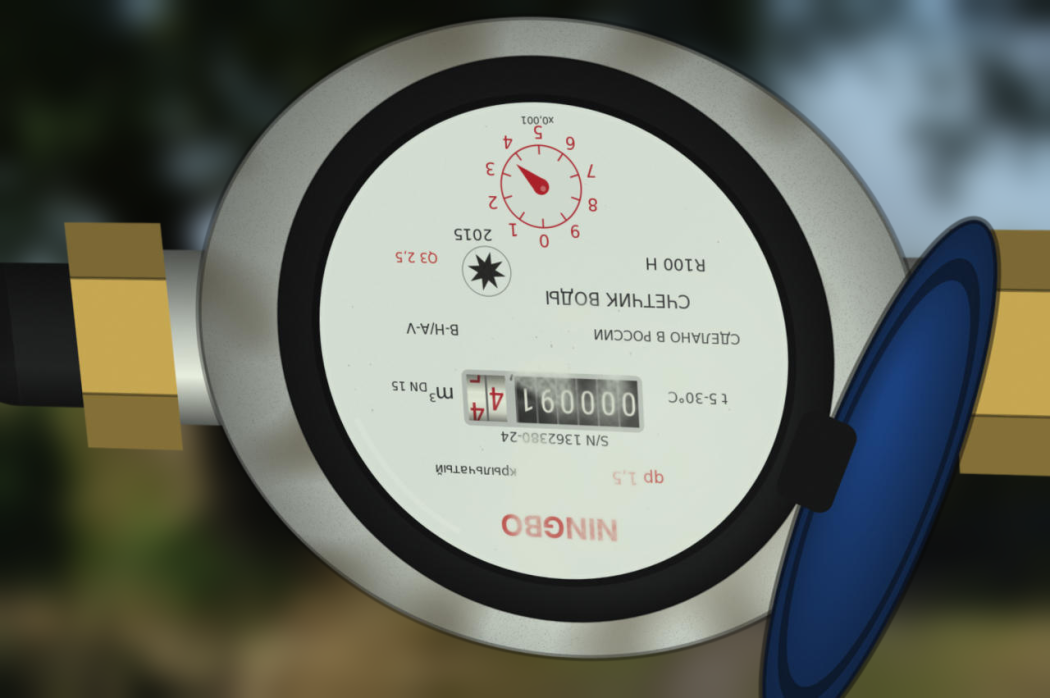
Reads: 91.443m³
